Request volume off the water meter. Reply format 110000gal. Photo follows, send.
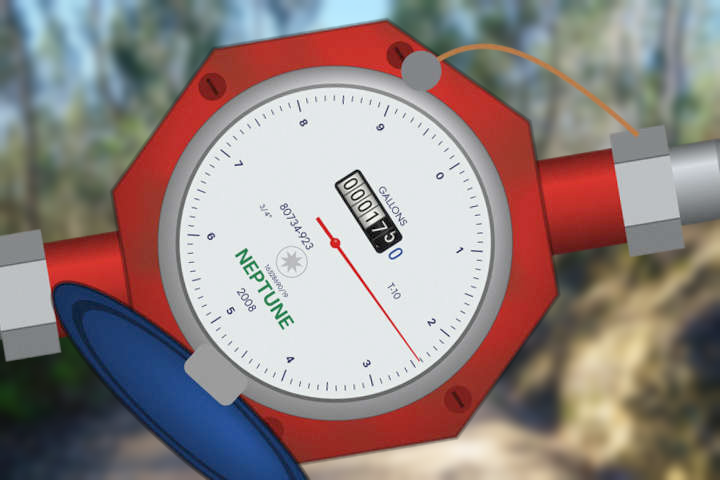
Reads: 1752.4gal
